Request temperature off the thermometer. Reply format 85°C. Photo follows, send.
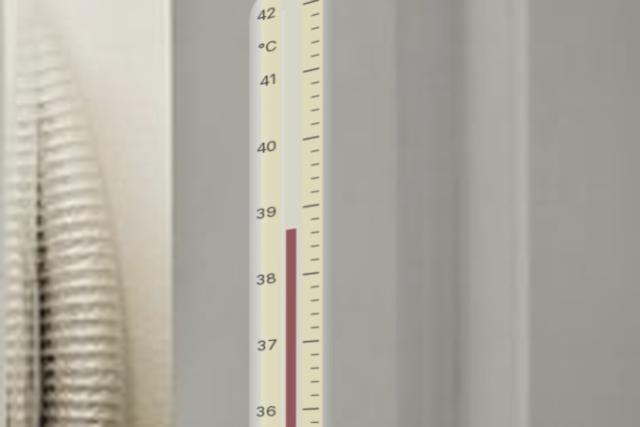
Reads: 38.7°C
